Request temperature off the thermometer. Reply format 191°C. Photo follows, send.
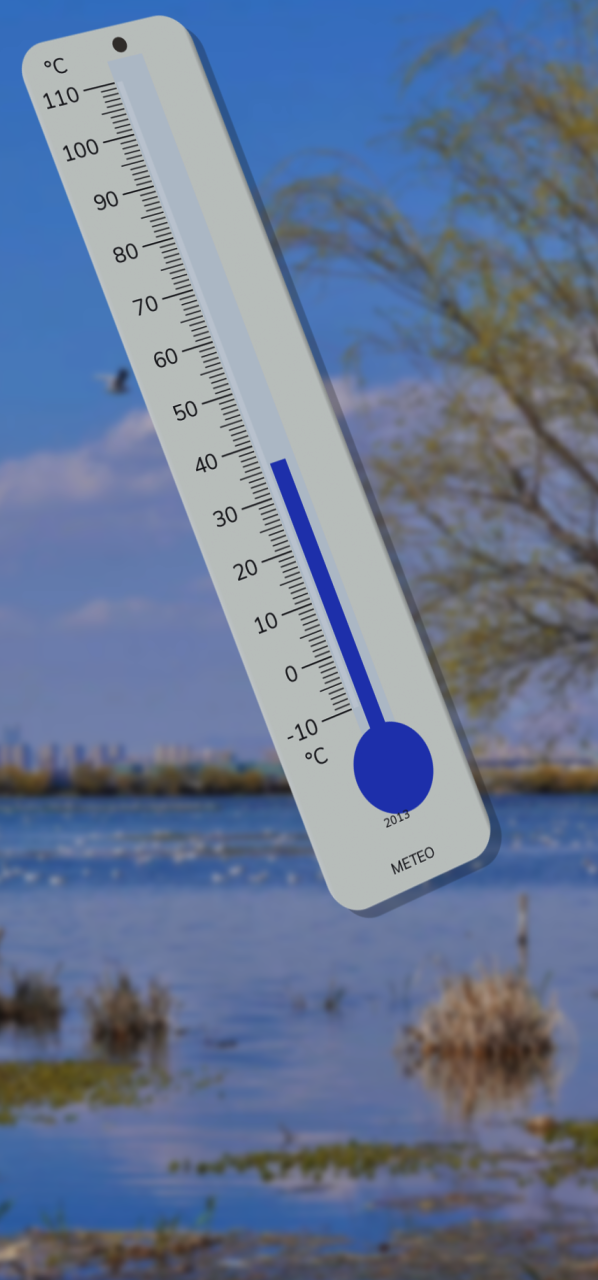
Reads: 36°C
